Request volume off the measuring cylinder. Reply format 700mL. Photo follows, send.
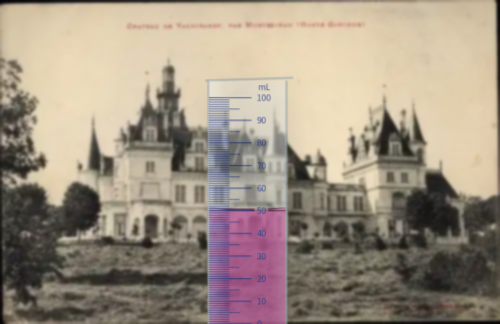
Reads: 50mL
